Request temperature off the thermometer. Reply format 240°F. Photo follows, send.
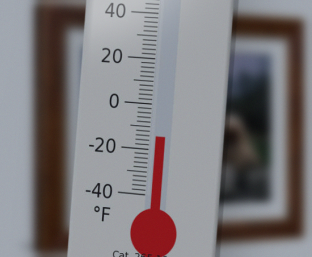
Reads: -14°F
